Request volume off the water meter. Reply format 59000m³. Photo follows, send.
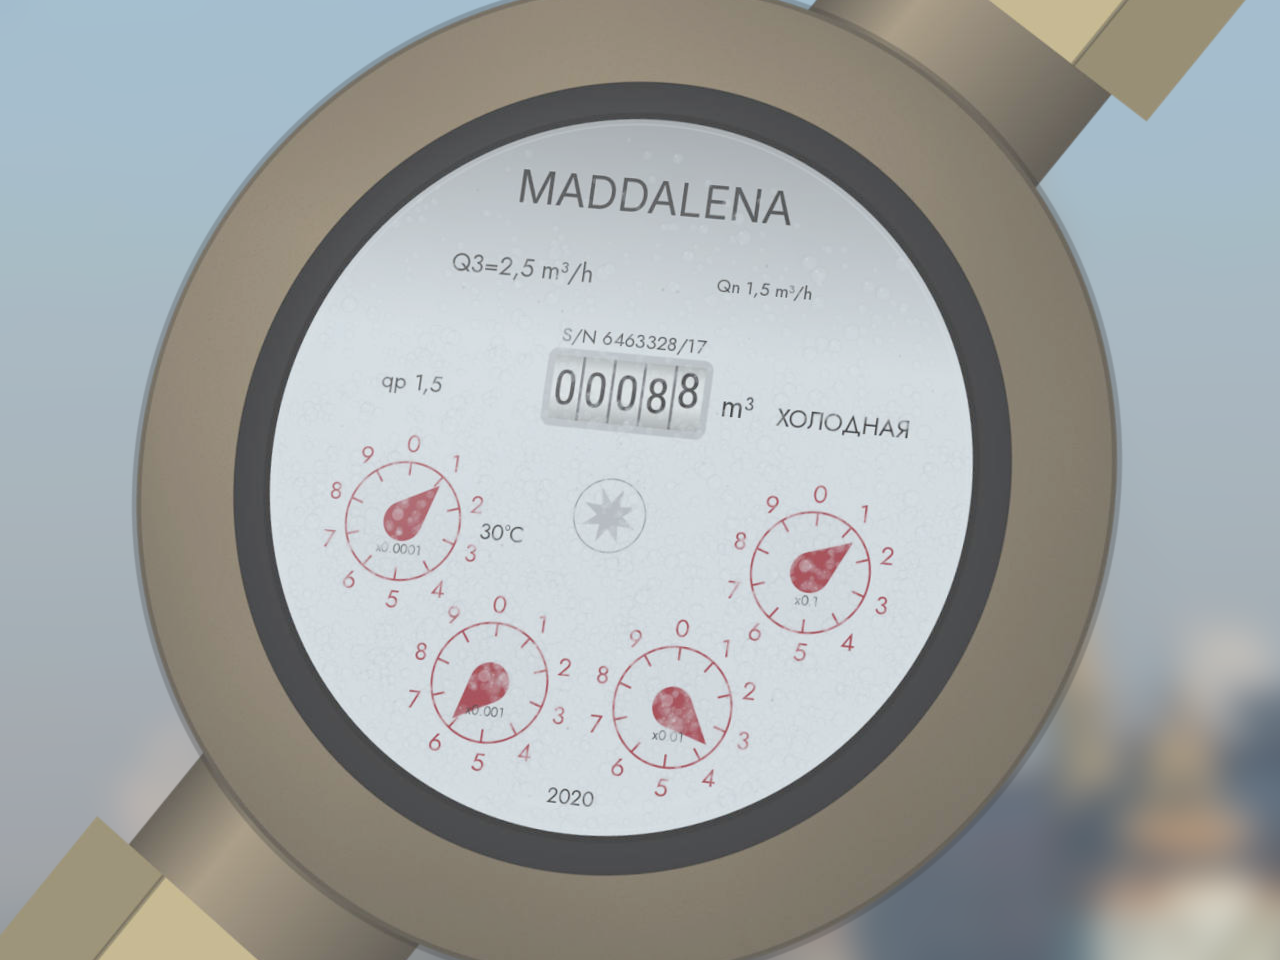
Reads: 88.1361m³
